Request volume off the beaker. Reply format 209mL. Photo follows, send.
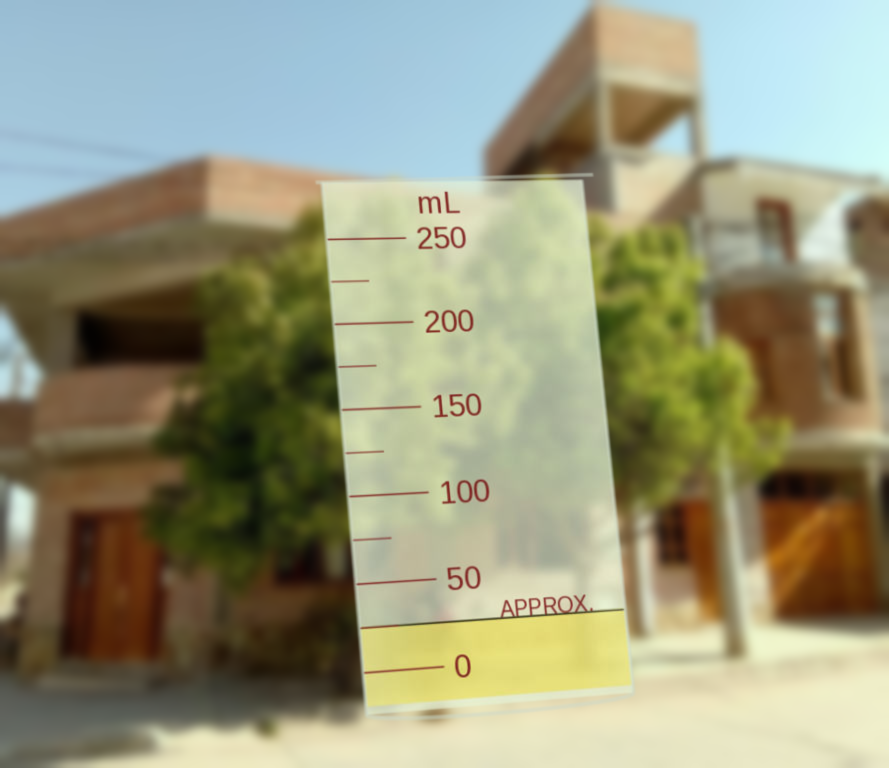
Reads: 25mL
